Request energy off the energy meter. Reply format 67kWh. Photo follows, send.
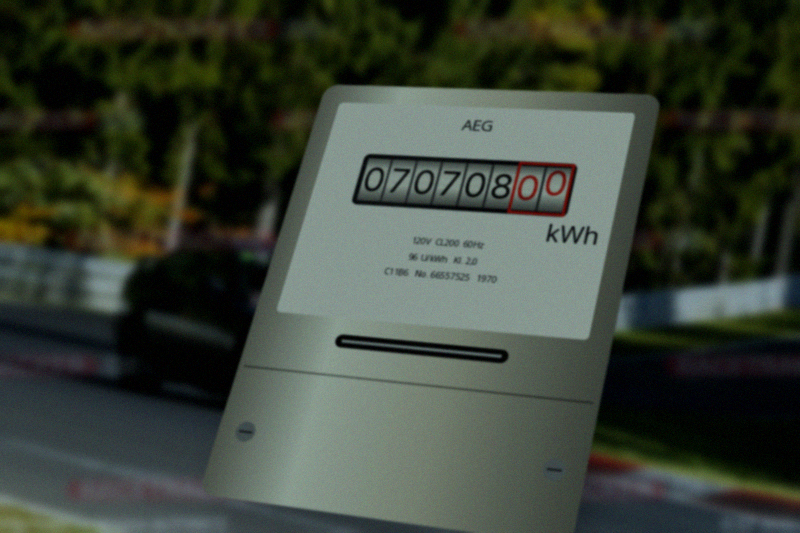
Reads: 70708.00kWh
